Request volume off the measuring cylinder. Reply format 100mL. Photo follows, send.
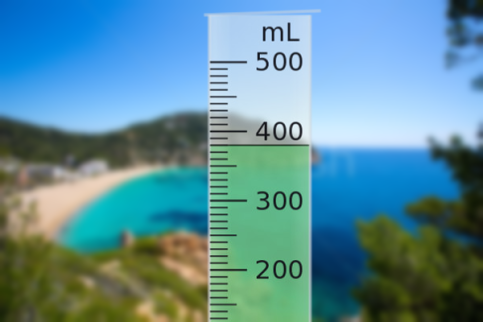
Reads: 380mL
